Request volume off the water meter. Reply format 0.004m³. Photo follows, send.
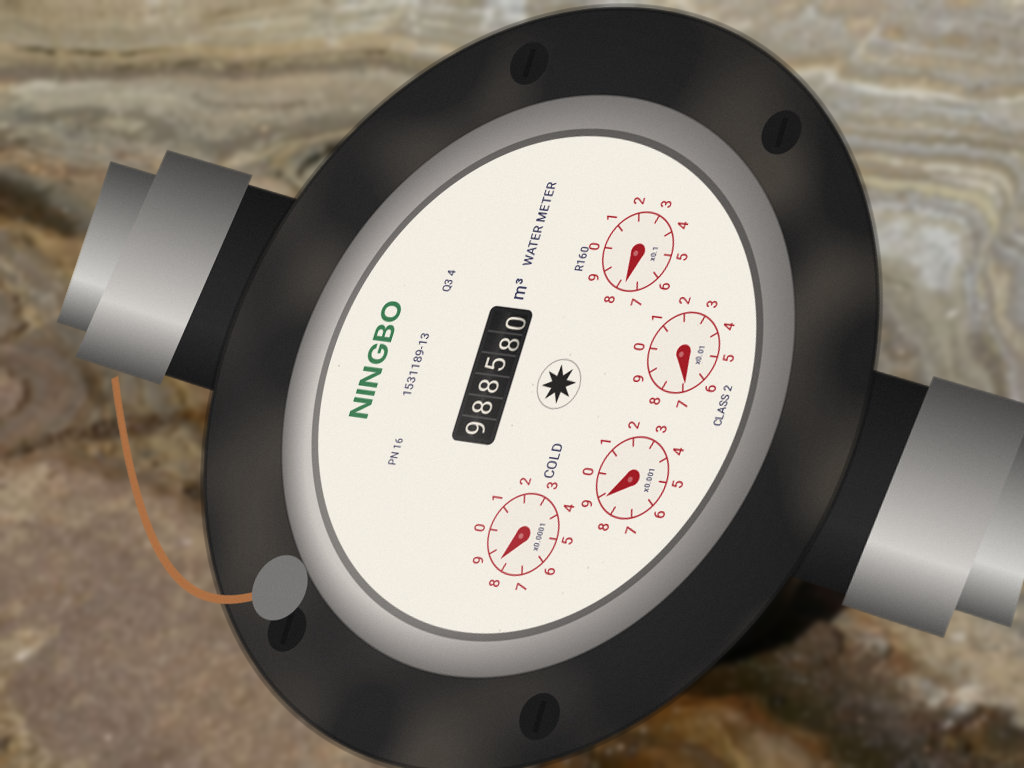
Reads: 988579.7688m³
